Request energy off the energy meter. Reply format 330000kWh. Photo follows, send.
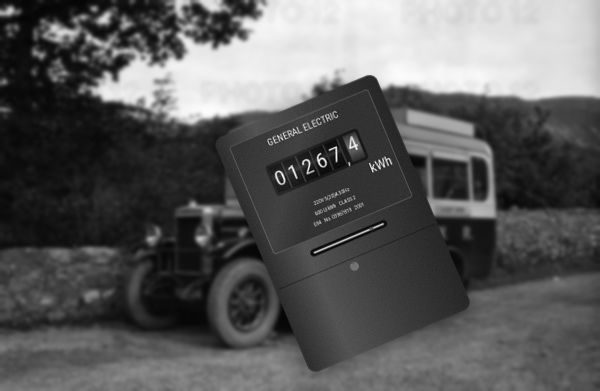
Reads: 1267.4kWh
